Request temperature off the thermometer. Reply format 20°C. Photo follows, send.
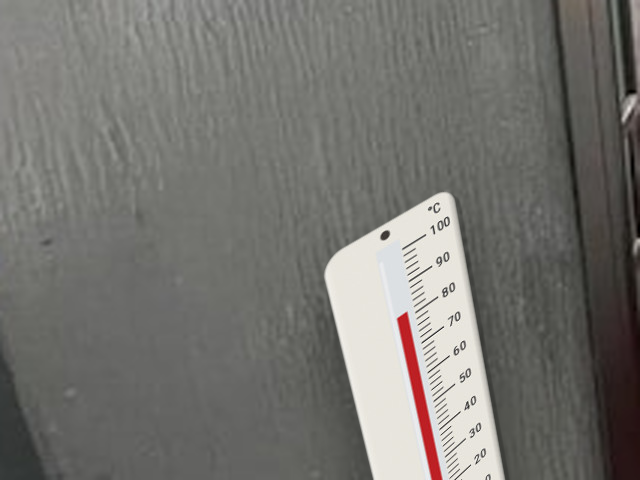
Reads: 82°C
